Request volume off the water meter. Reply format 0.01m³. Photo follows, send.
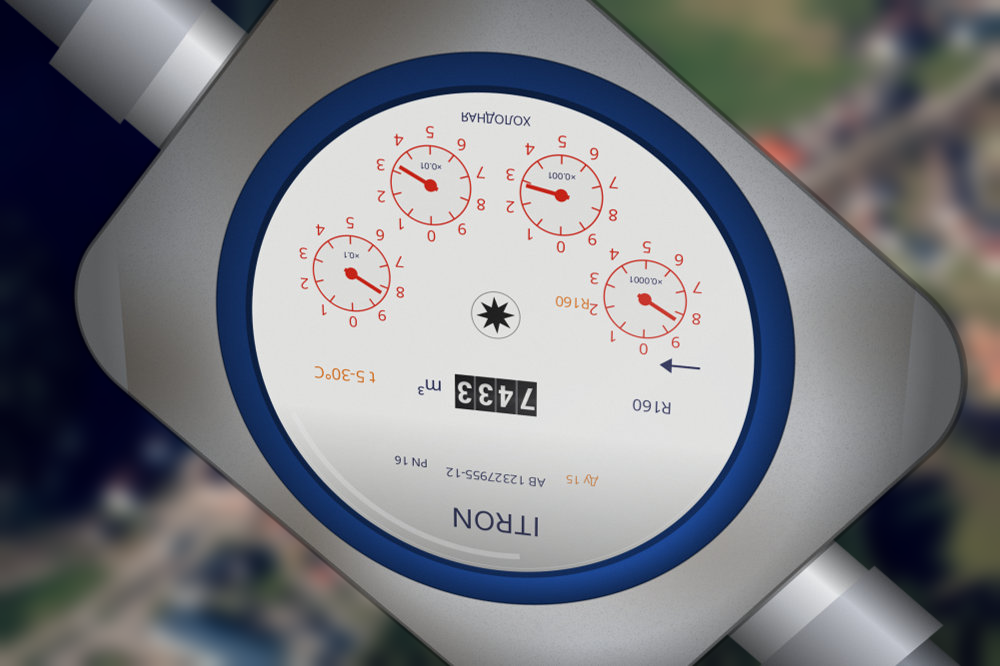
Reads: 7433.8328m³
